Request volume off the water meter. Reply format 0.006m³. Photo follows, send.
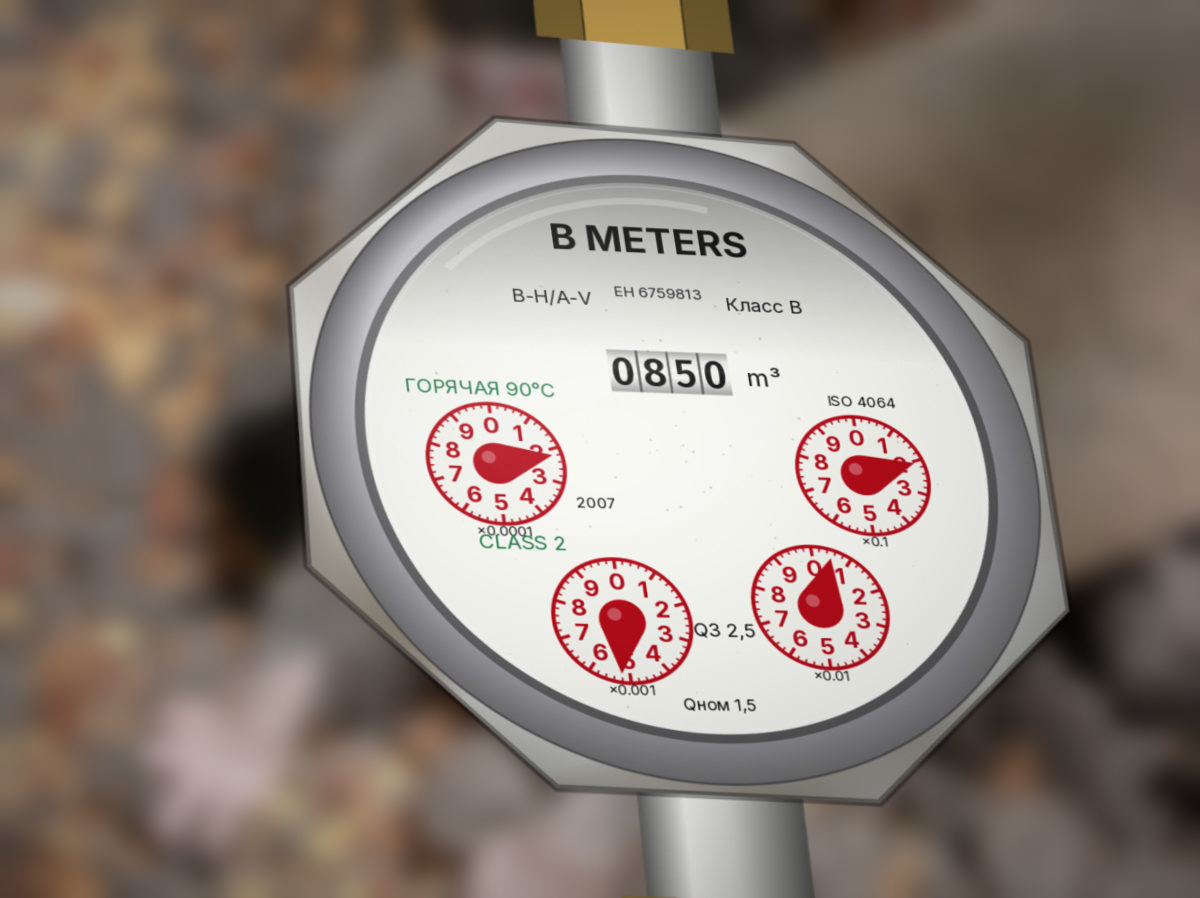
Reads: 850.2052m³
